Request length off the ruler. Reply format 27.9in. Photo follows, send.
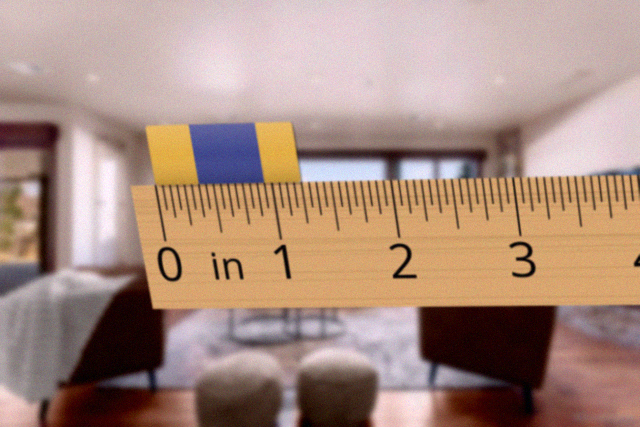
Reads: 1.25in
